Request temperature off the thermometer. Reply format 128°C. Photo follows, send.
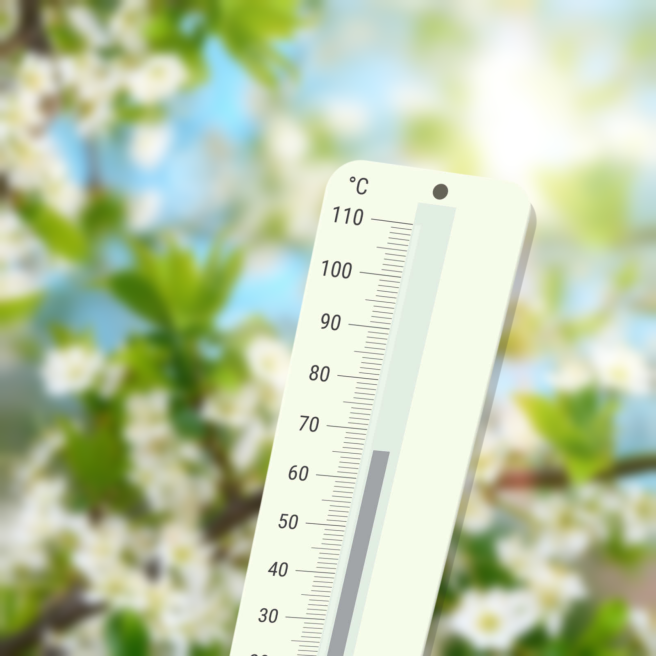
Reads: 66°C
